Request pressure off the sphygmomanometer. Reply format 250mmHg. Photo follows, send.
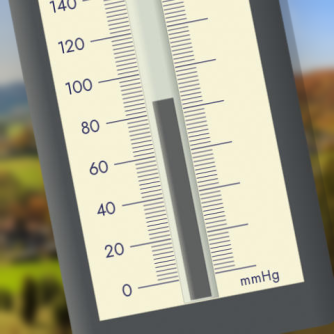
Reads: 86mmHg
